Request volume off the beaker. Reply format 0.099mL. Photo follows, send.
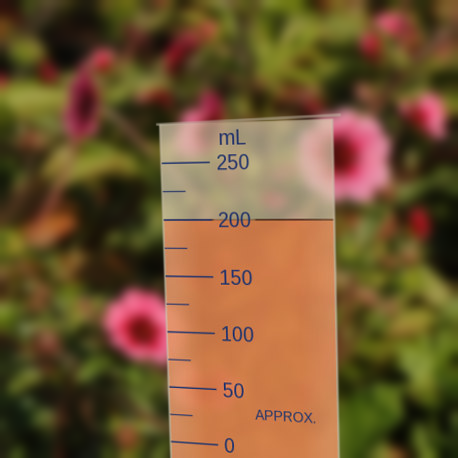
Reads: 200mL
